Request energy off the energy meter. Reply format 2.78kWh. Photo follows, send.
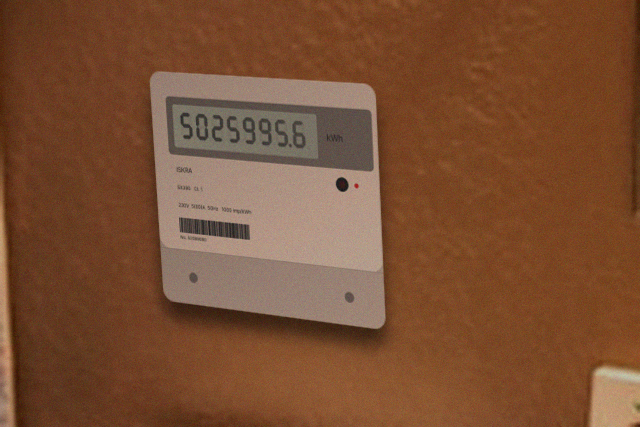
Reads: 5025995.6kWh
